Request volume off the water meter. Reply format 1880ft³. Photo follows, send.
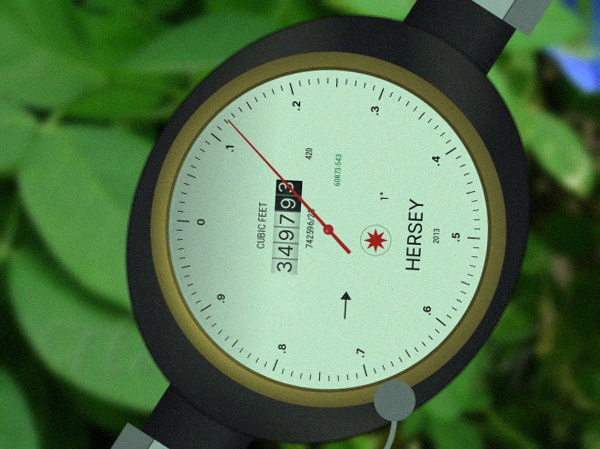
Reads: 349793.12ft³
